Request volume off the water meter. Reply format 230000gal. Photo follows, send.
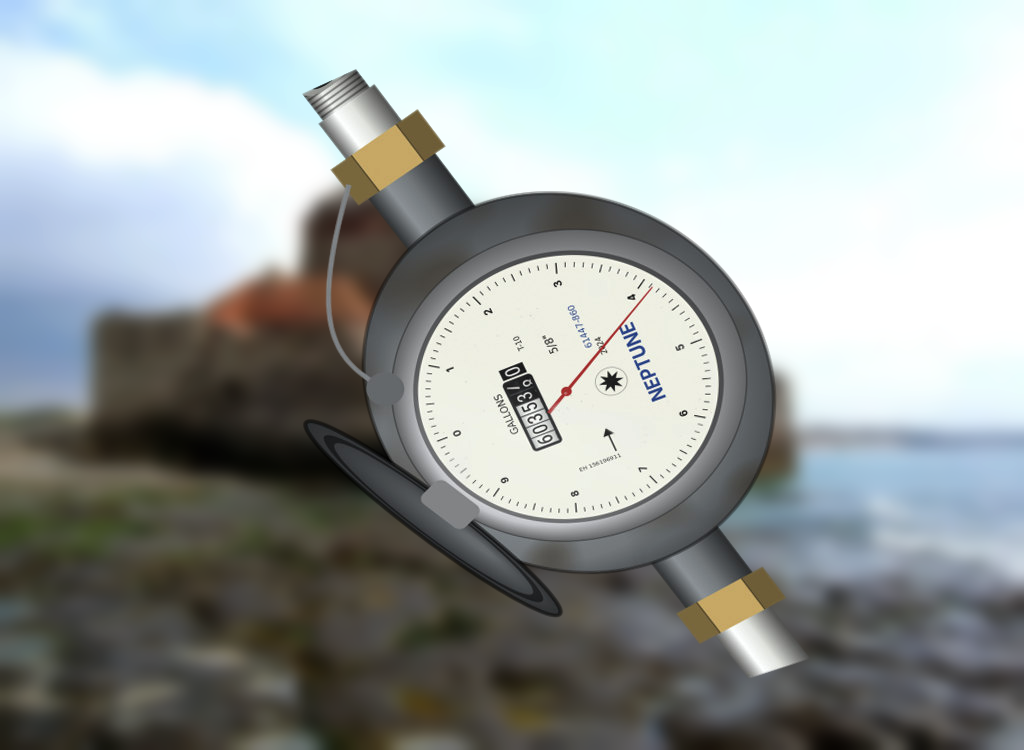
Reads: 6035374.1gal
